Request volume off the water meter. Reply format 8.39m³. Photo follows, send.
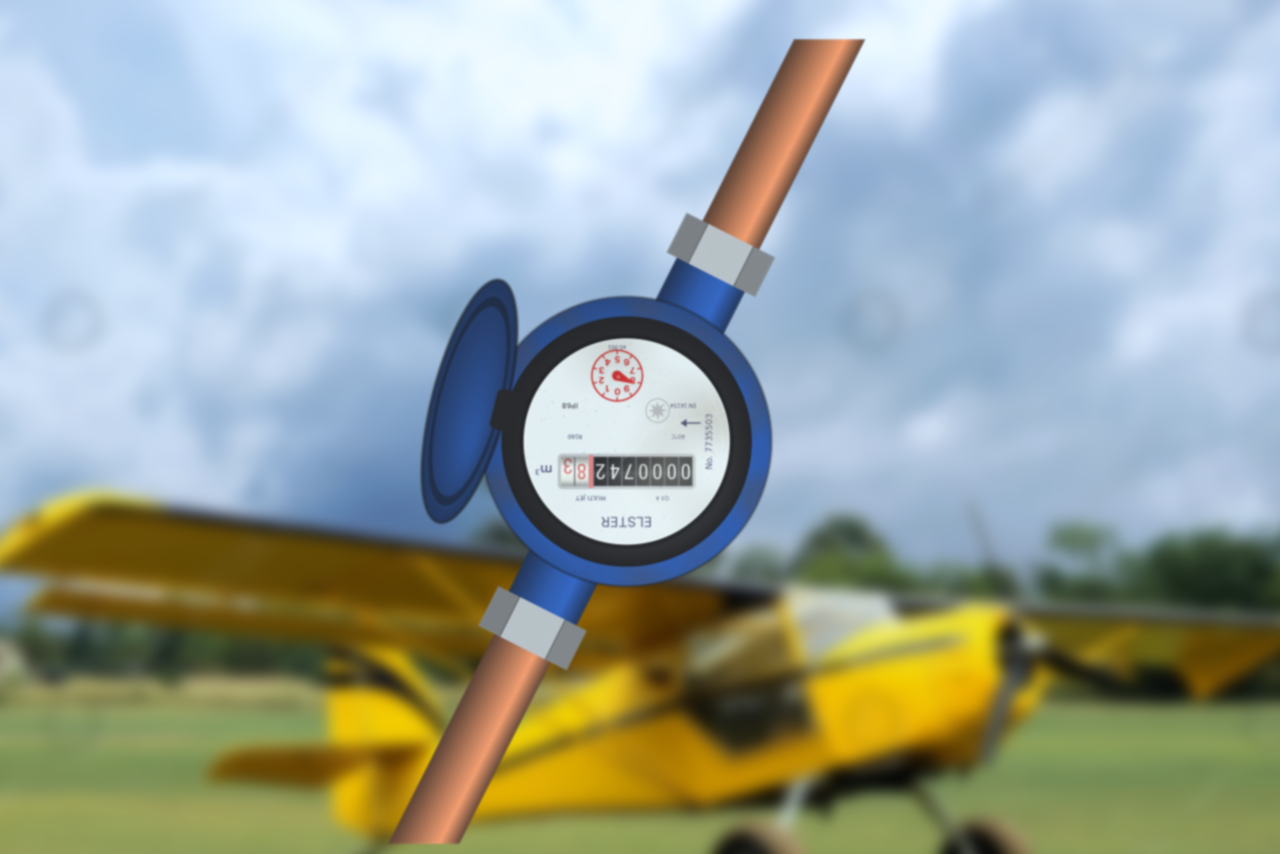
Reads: 742.828m³
